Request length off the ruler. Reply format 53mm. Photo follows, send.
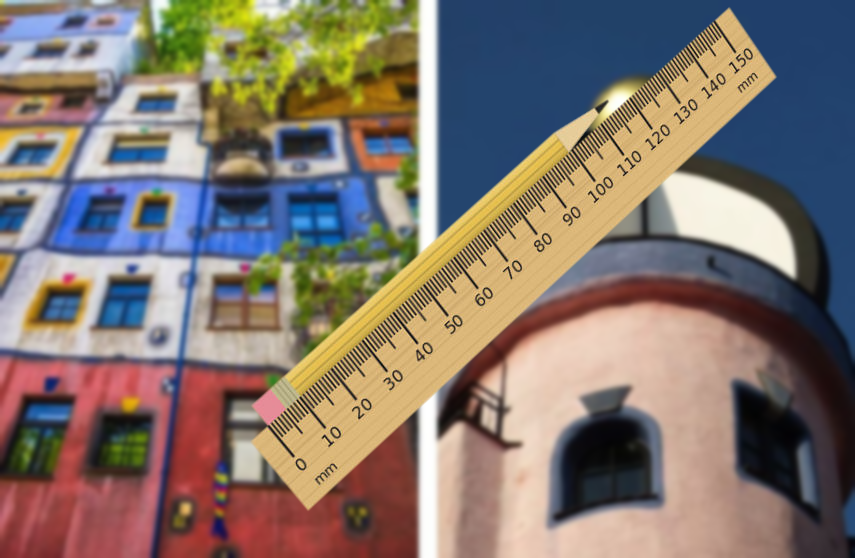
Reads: 115mm
